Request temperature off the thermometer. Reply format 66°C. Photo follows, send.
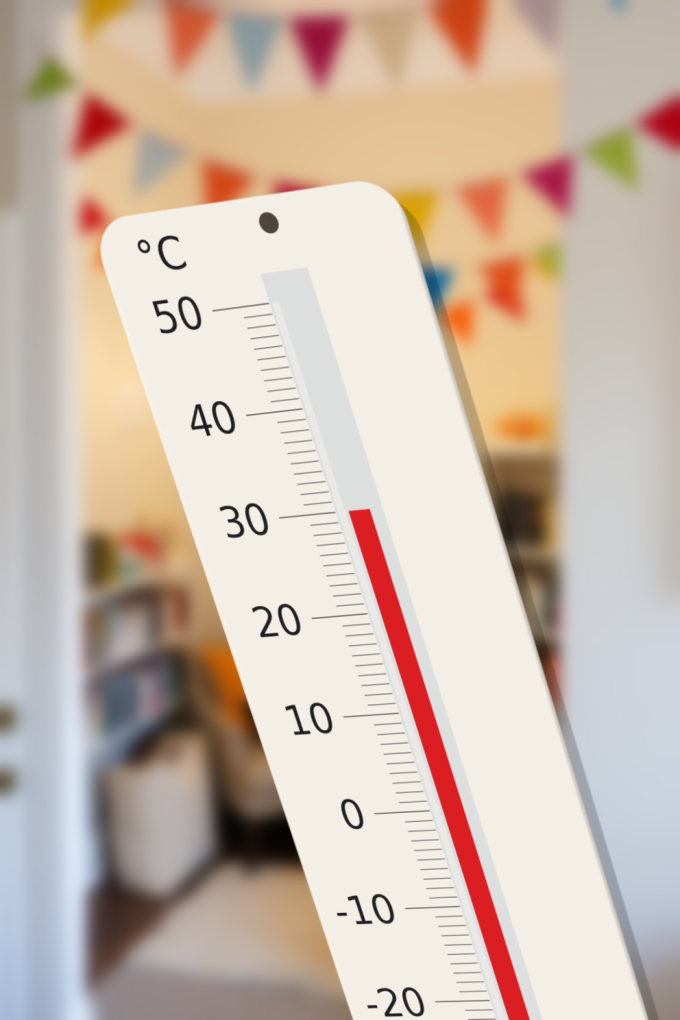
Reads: 30°C
